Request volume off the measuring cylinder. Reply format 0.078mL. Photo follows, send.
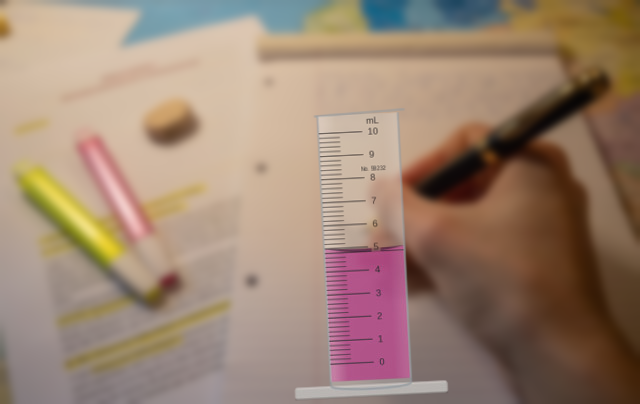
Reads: 4.8mL
